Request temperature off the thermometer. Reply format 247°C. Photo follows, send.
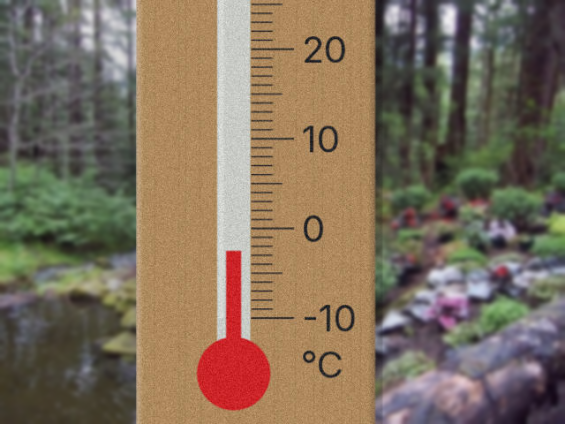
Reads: -2.5°C
